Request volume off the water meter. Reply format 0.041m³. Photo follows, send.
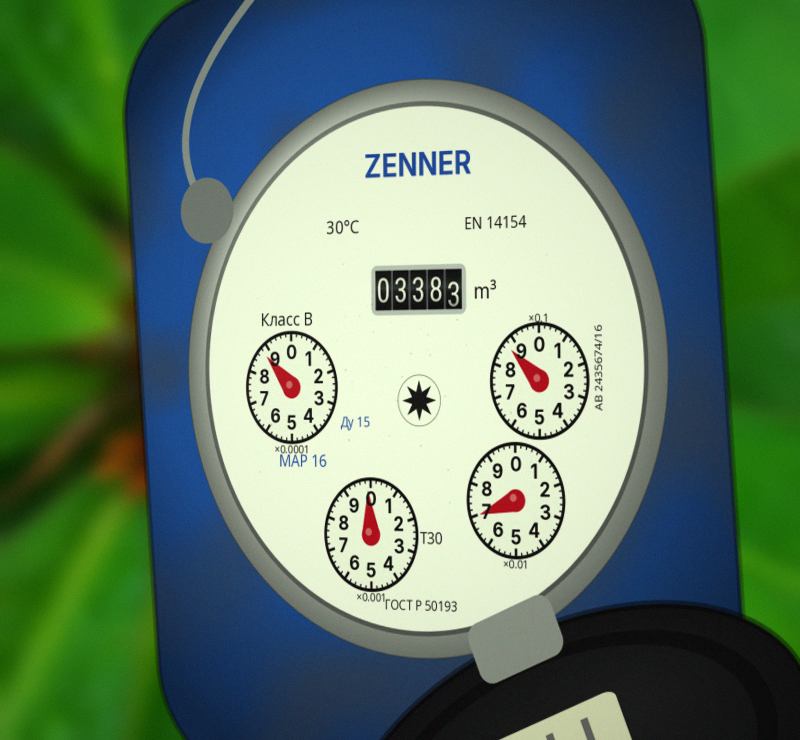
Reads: 3382.8698m³
